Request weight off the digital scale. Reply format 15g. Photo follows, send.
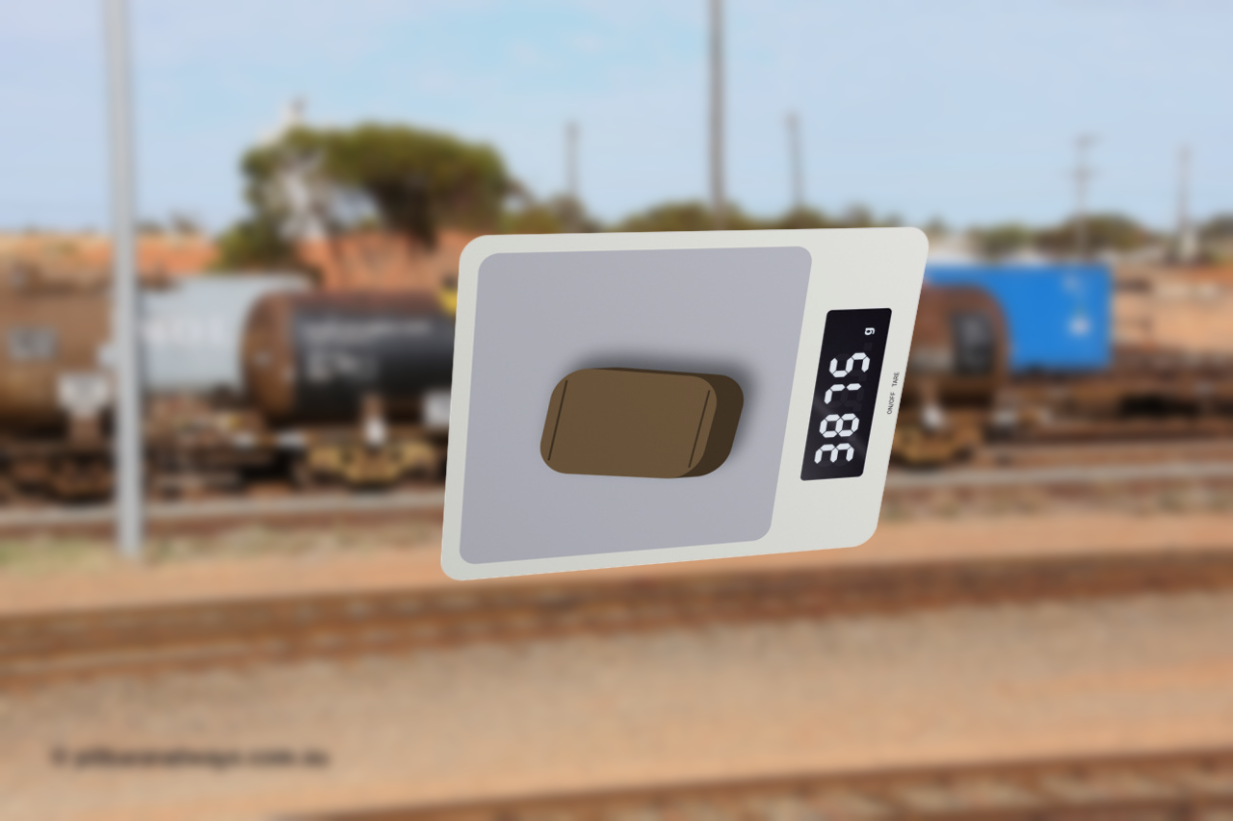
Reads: 3875g
